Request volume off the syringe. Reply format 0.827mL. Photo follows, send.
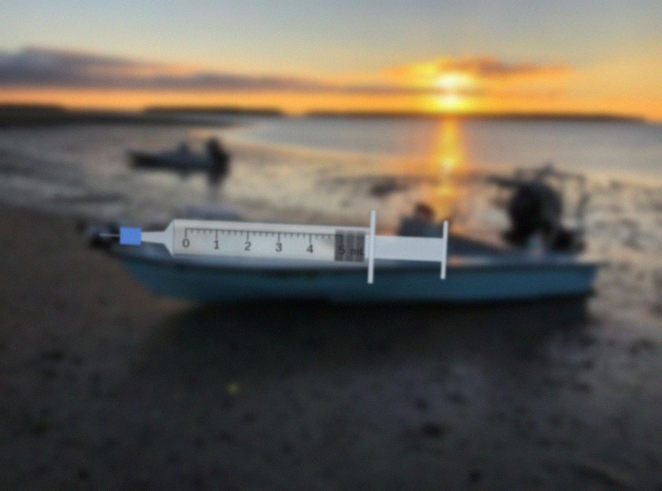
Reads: 4.8mL
